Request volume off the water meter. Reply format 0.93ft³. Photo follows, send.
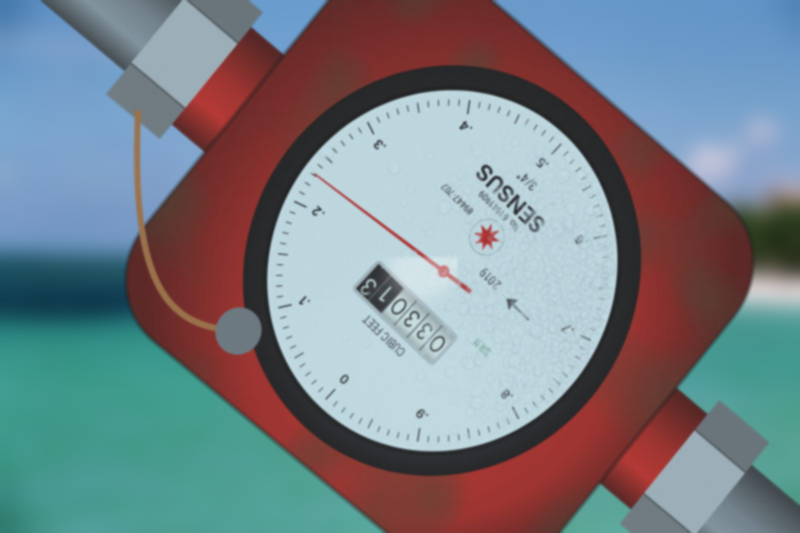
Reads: 33013.23ft³
